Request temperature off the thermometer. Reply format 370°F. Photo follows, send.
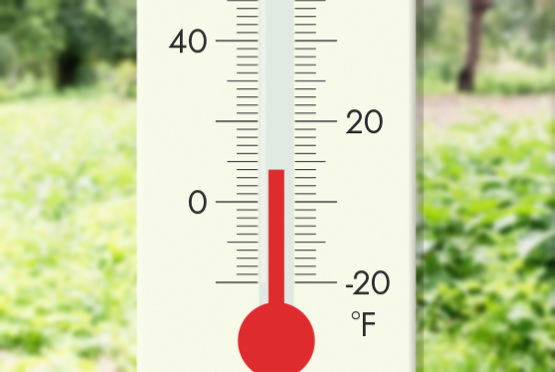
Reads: 8°F
